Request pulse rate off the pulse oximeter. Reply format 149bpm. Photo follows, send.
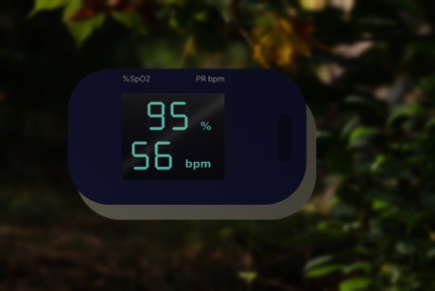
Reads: 56bpm
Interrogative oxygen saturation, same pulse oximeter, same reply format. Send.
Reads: 95%
